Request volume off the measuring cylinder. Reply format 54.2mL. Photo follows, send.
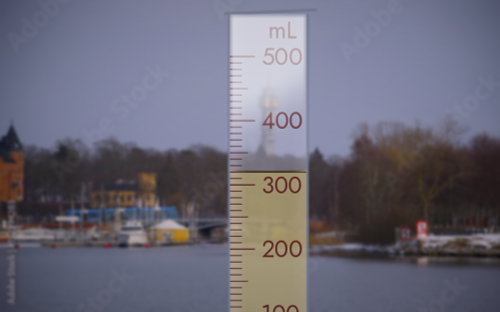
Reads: 320mL
